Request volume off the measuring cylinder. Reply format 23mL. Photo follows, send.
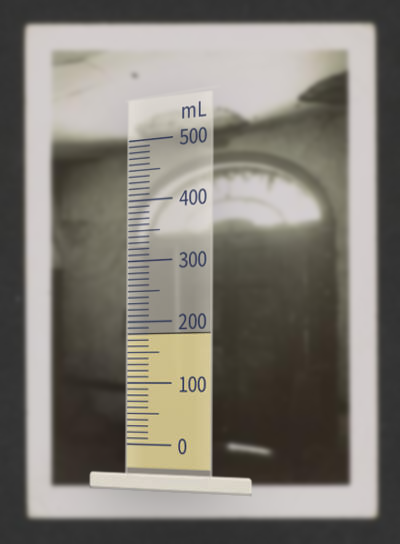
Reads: 180mL
